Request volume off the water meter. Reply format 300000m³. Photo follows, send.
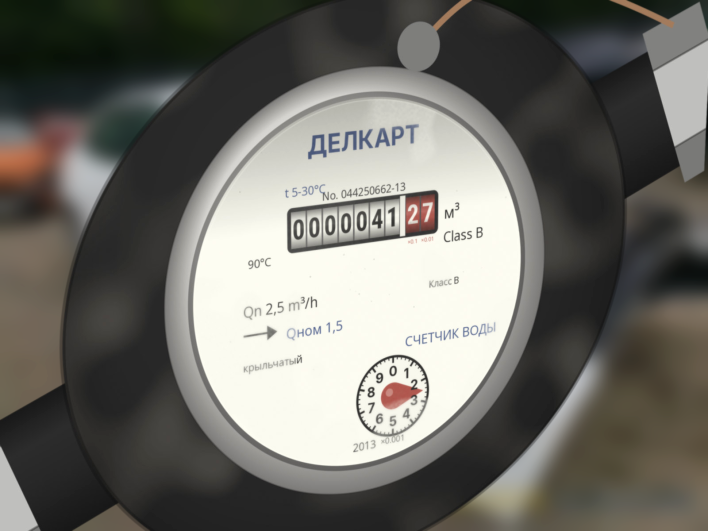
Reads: 41.272m³
